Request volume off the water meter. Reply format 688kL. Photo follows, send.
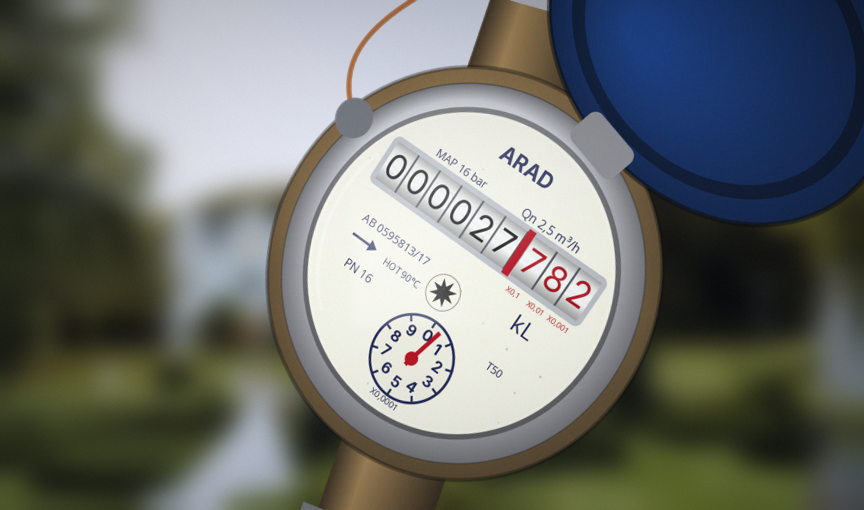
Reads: 27.7820kL
